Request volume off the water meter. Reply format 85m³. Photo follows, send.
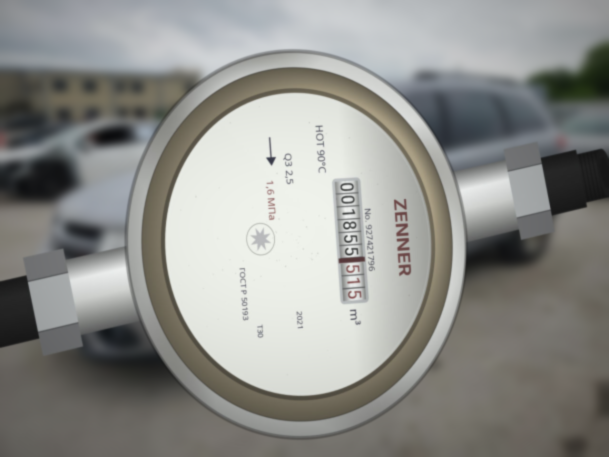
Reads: 1855.515m³
